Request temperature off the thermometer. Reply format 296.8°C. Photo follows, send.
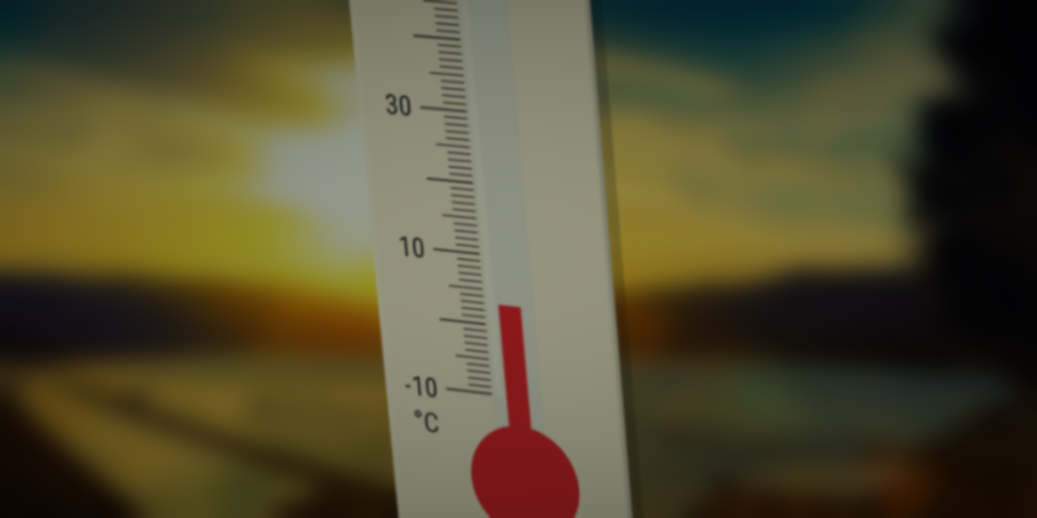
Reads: 3°C
